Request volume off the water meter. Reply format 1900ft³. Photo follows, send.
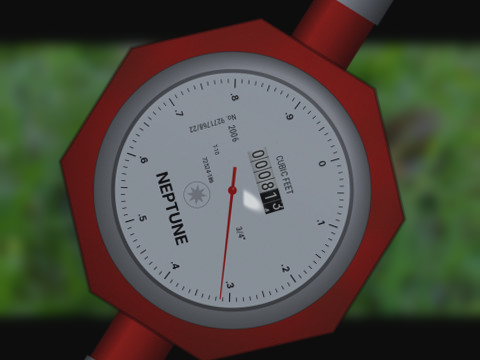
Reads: 813.31ft³
